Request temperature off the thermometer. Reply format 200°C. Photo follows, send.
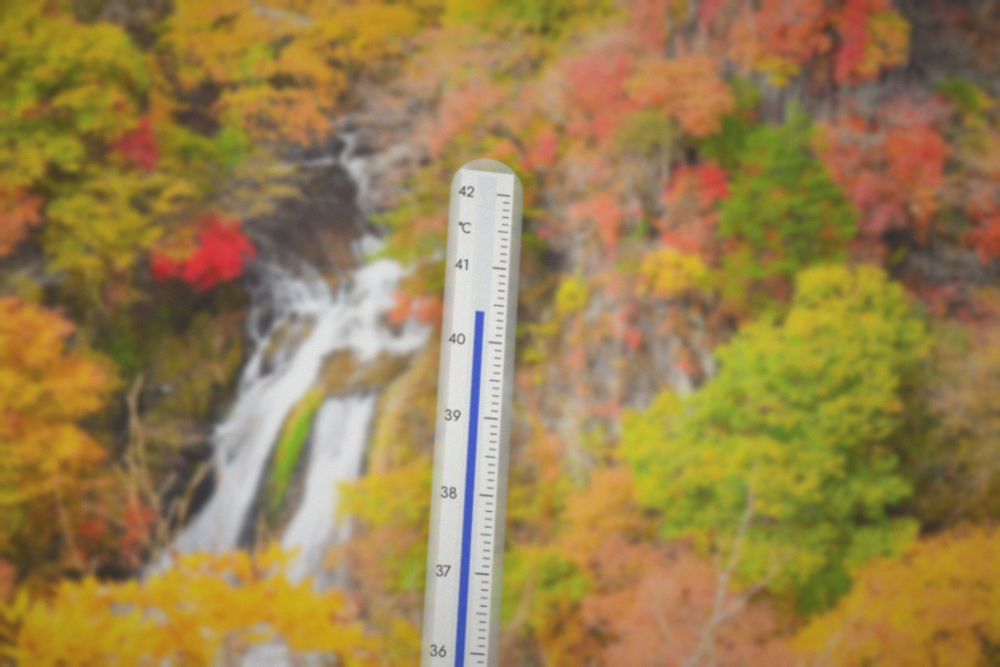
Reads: 40.4°C
